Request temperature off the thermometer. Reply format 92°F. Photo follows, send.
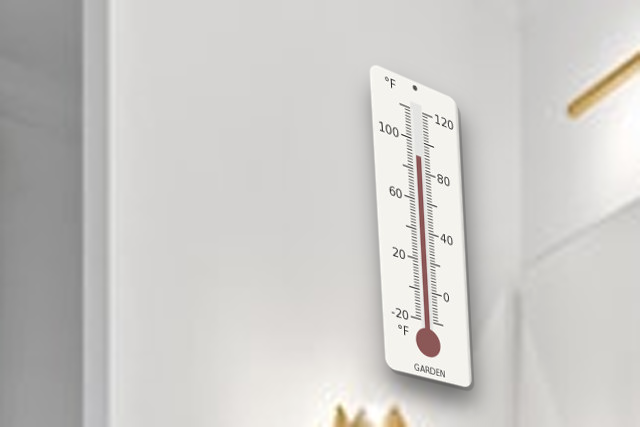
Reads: 90°F
